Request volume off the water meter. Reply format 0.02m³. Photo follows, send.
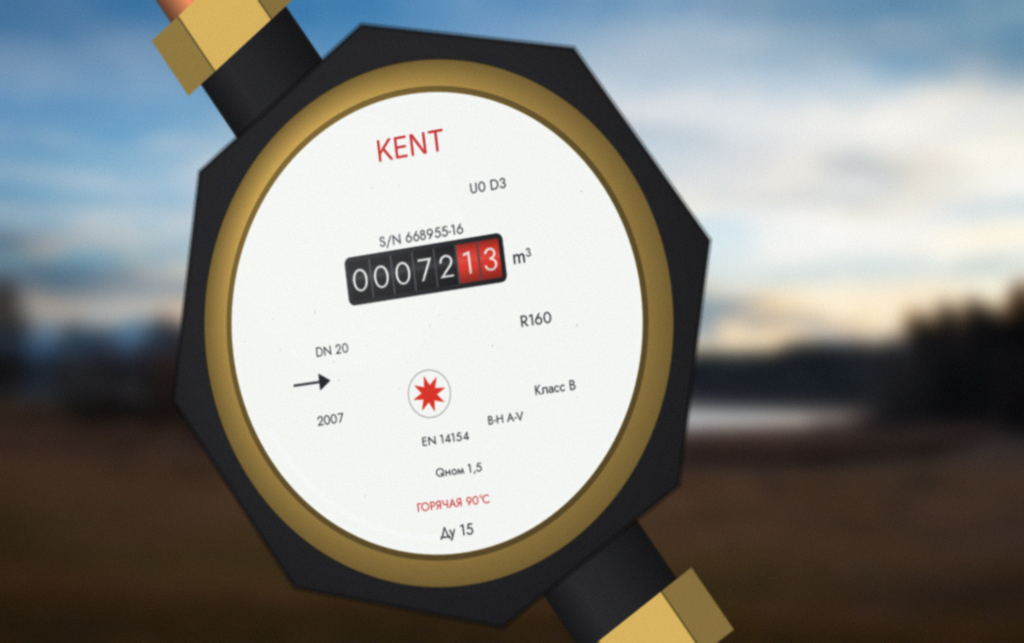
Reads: 72.13m³
